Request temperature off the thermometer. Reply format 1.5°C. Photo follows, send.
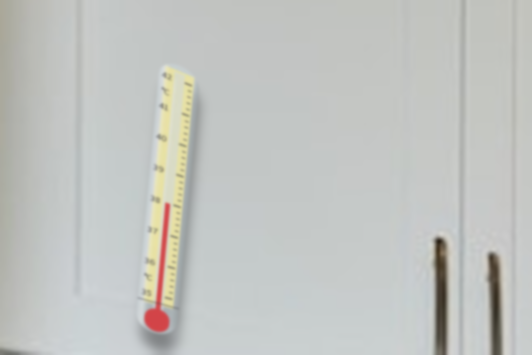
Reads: 38°C
